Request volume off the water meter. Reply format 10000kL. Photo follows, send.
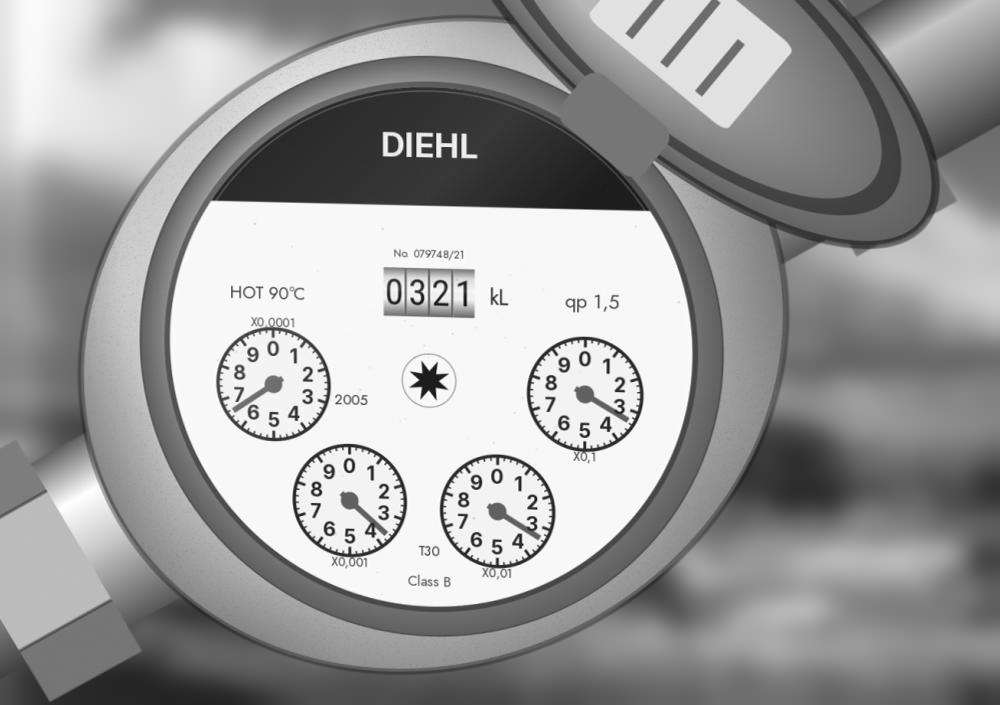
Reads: 321.3336kL
